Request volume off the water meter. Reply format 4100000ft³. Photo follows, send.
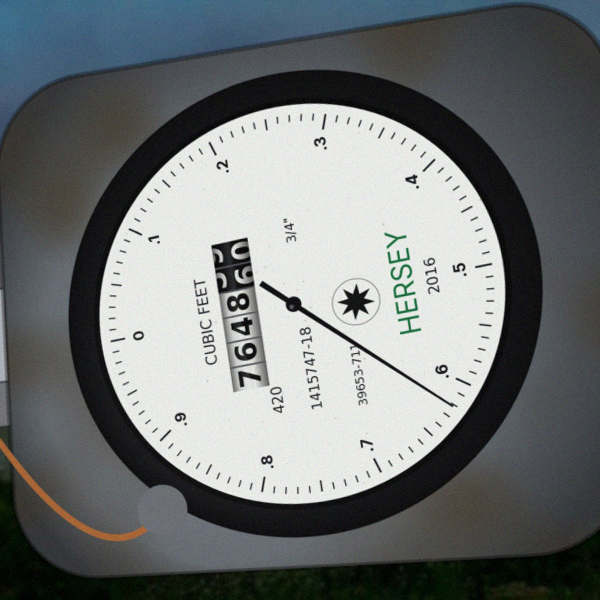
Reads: 764859.62ft³
